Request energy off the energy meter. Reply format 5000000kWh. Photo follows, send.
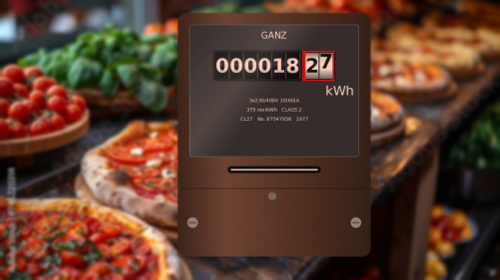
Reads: 18.27kWh
